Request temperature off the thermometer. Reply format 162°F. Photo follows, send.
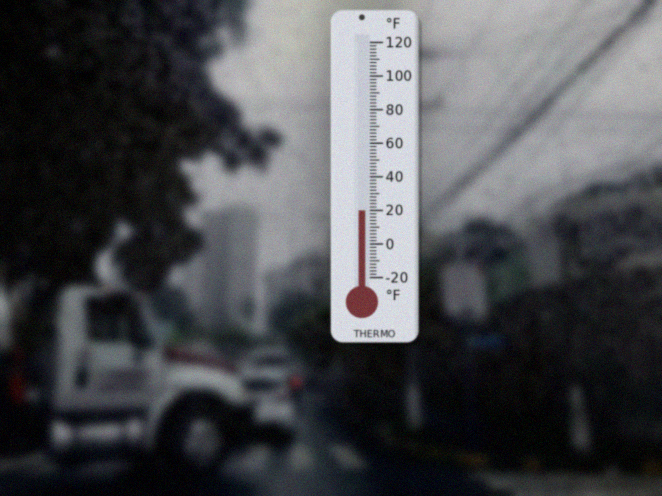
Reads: 20°F
